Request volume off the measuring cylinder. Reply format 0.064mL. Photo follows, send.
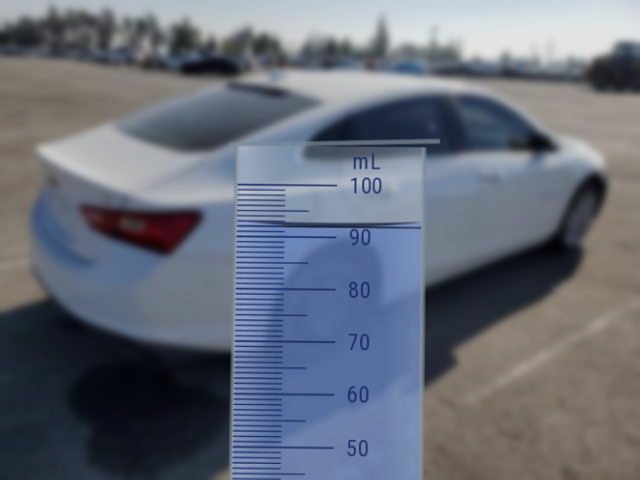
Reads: 92mL
